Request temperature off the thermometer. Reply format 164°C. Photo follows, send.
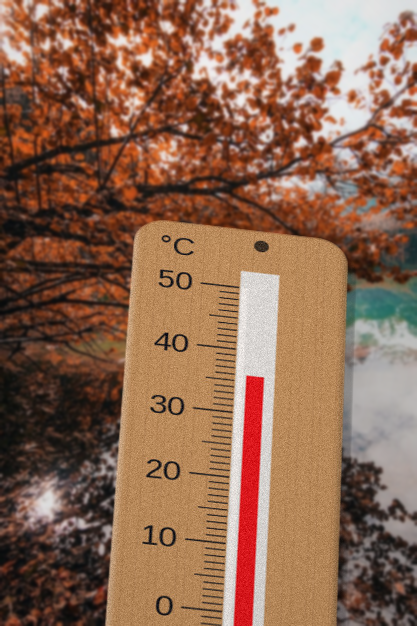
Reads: 36°C
